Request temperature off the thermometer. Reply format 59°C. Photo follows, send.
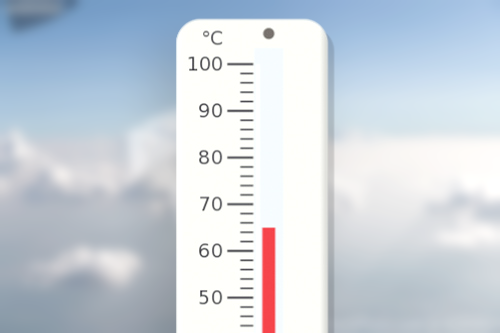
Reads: 65°C
